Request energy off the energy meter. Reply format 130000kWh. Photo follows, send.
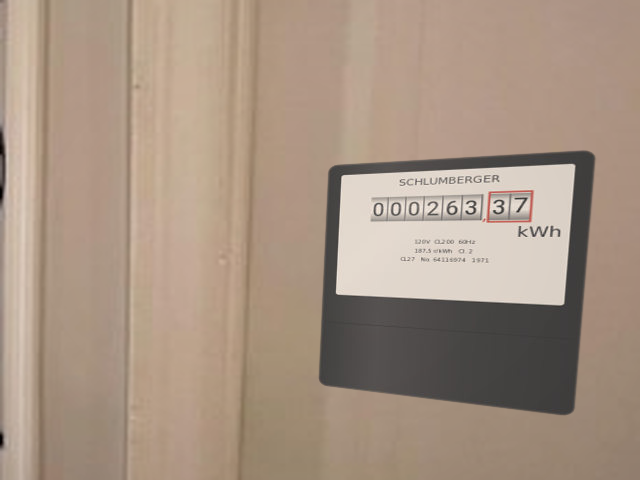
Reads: 263.37kWh
